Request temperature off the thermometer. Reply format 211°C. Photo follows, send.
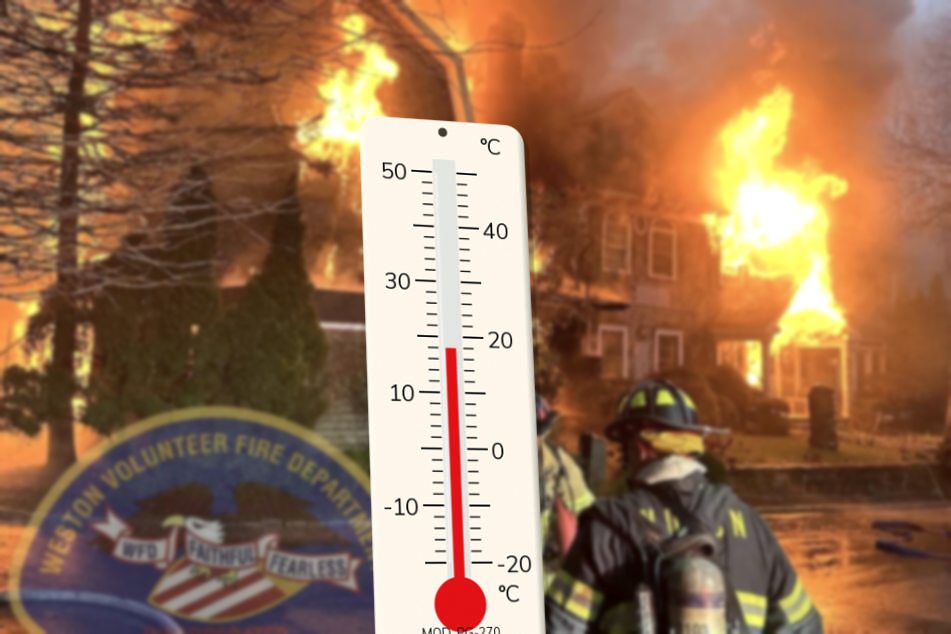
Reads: 18°C
